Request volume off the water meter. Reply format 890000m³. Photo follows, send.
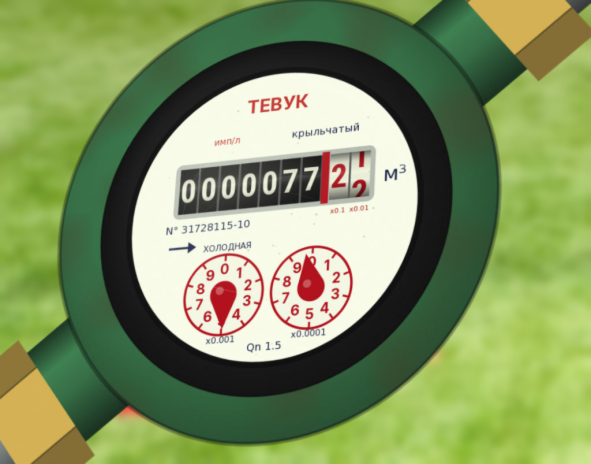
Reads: 77.2149m³
